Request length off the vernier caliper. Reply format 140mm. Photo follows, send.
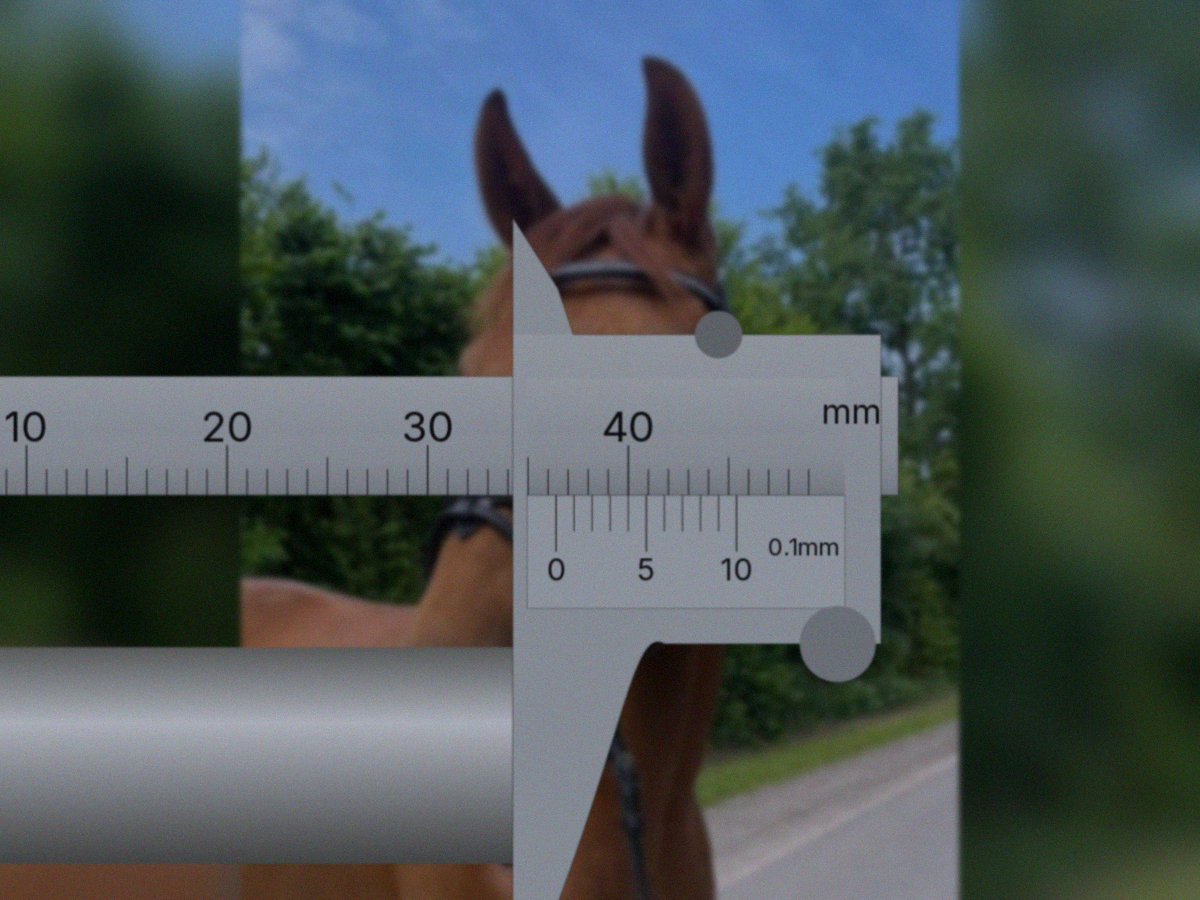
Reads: 36.4mm
